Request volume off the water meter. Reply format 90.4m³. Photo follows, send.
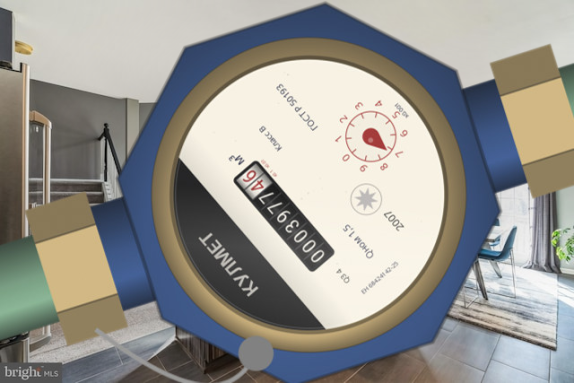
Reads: 3977.467m³
